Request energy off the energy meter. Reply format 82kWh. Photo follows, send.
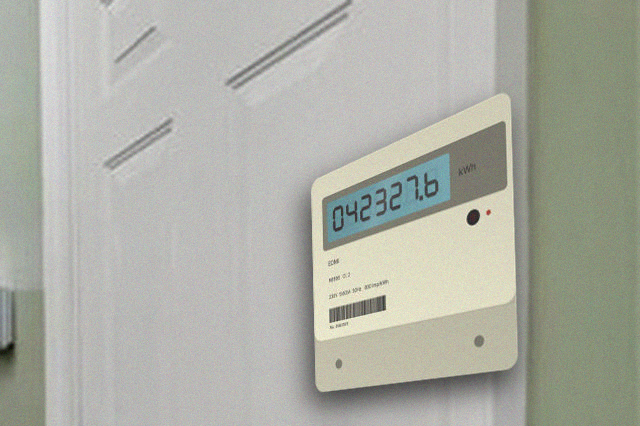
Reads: 42327.6kWh
